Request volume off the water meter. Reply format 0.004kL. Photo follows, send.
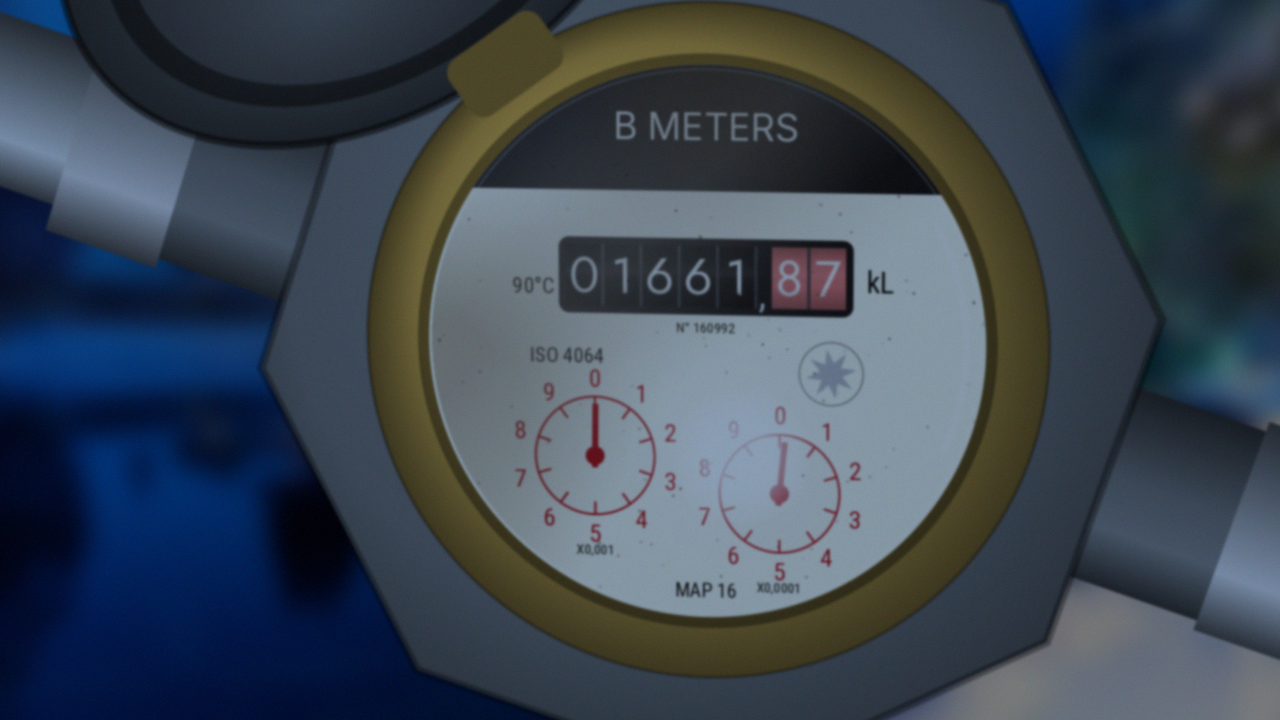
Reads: 1661.8700kL
